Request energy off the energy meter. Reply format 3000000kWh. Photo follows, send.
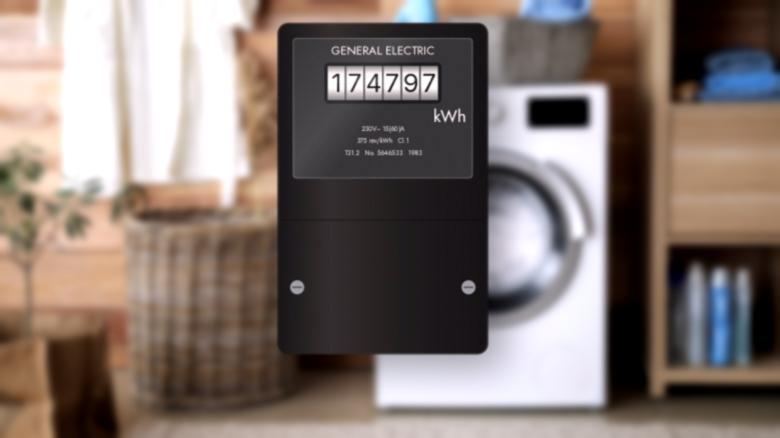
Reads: 174797kWh
